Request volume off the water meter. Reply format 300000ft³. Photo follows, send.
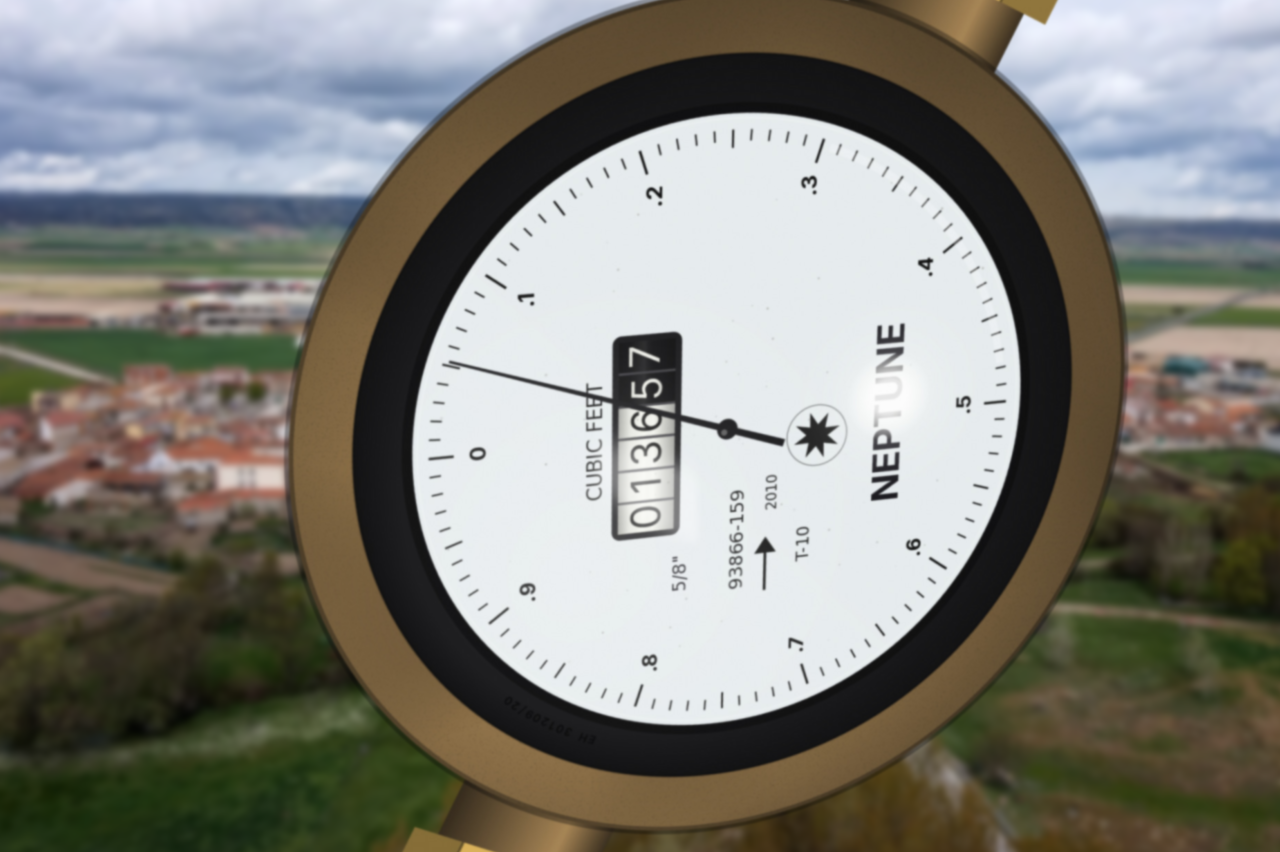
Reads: 13657.05ft³
